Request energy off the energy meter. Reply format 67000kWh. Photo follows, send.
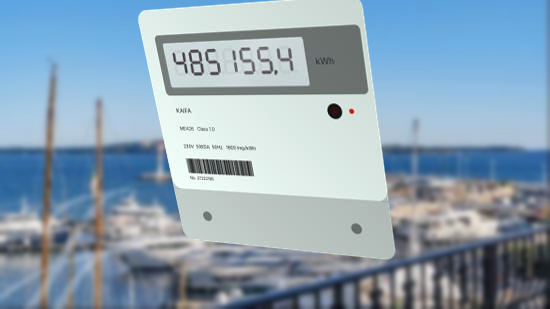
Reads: 485155.4kWh
